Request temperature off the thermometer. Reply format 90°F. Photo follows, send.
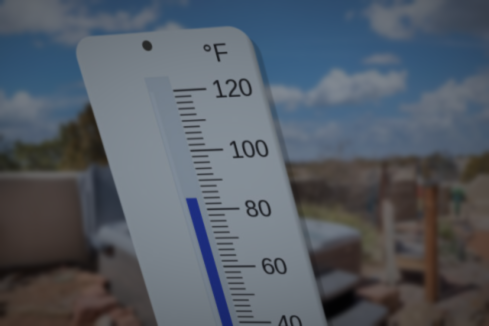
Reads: 84°F
